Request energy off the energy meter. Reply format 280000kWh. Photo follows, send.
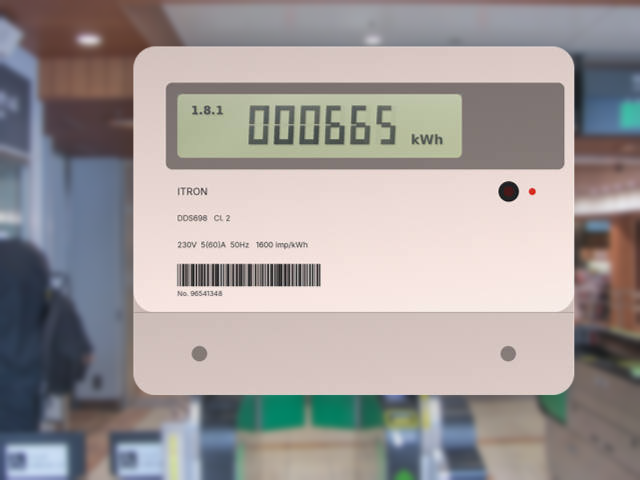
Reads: 665kWh
